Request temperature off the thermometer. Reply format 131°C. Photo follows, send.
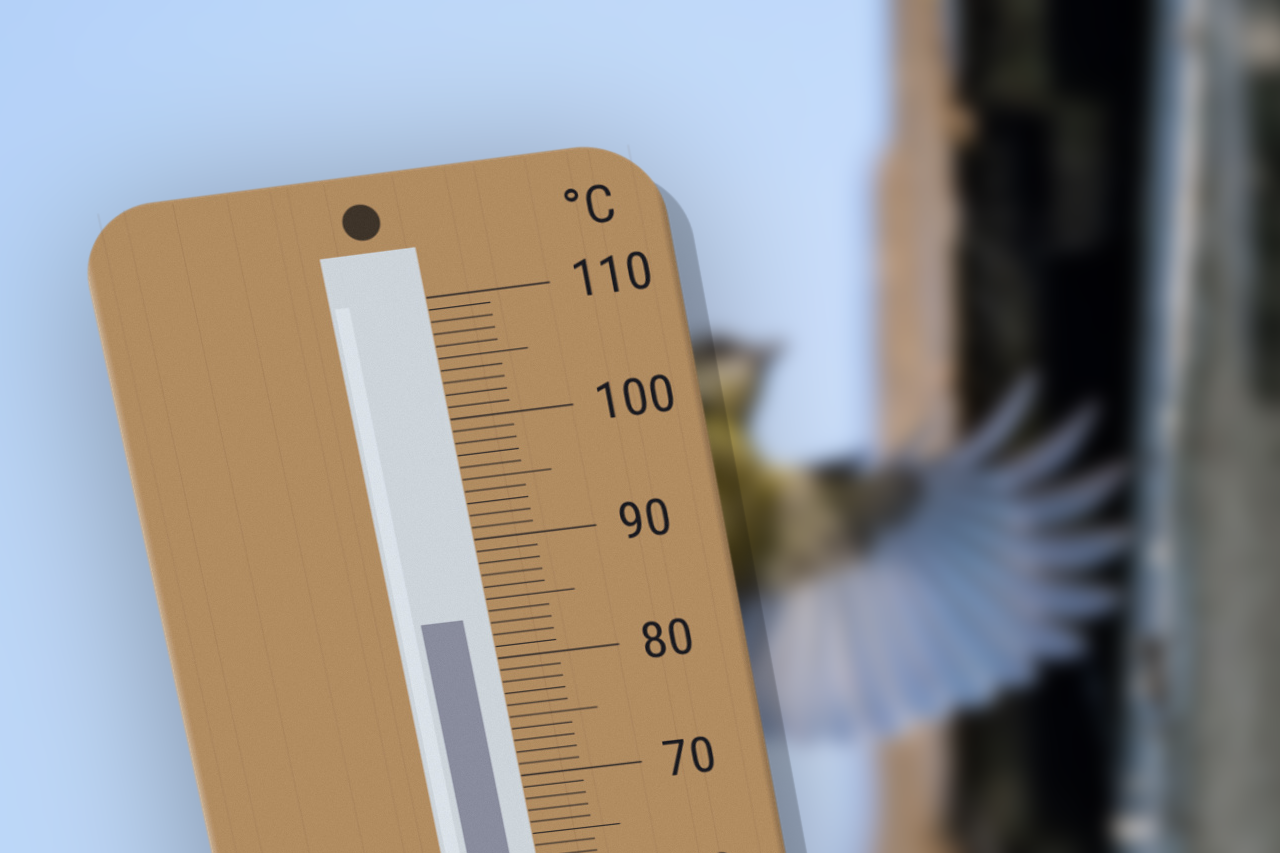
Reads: 83.5°C
